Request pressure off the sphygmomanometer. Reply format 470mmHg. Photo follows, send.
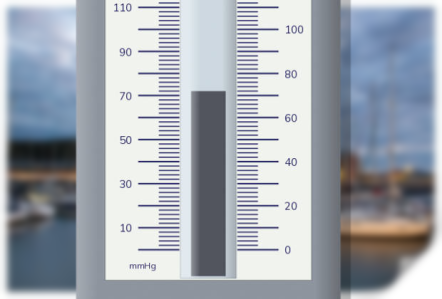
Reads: 72mmHg
